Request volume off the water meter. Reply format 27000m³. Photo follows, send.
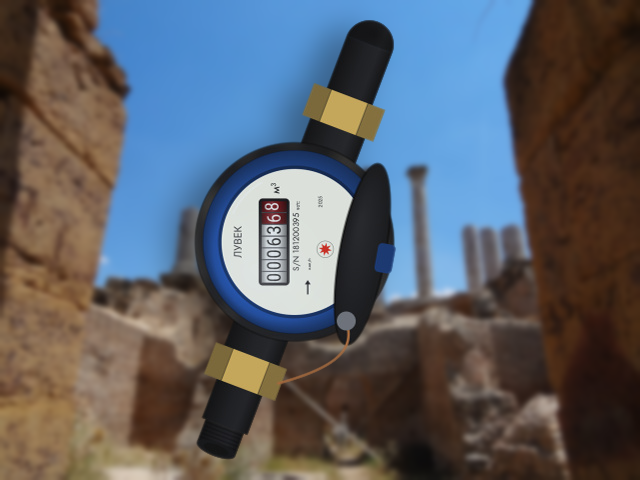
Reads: 63.68m³
